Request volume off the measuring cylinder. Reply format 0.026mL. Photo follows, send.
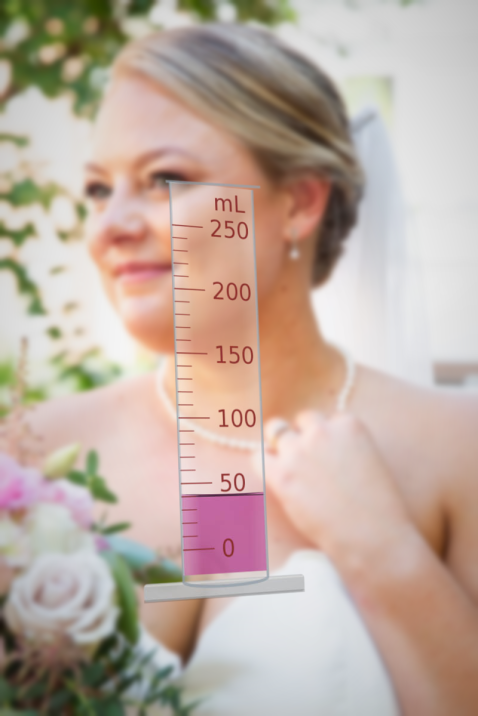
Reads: 40mL
